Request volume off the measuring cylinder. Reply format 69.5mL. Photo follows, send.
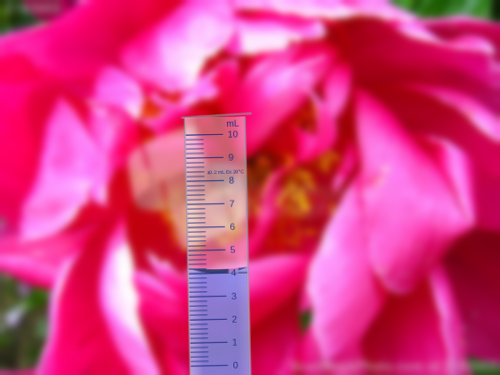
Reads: 4mL
